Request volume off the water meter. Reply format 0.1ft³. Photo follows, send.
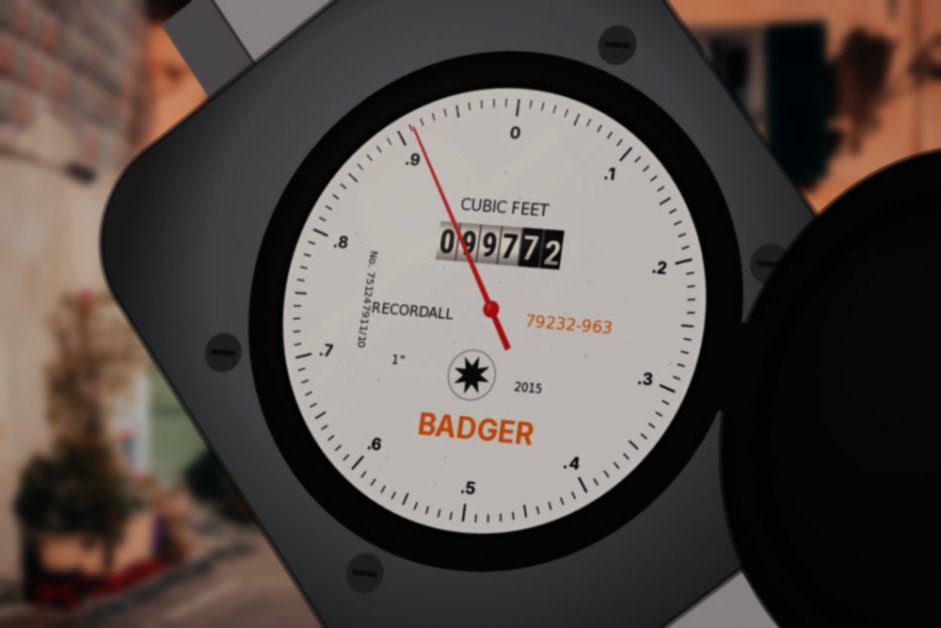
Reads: 99771.91ft³
